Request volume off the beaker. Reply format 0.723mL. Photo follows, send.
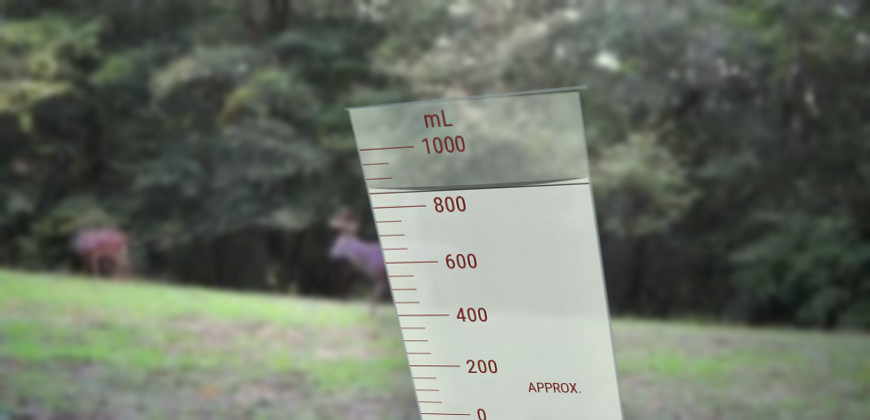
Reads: 850mL
